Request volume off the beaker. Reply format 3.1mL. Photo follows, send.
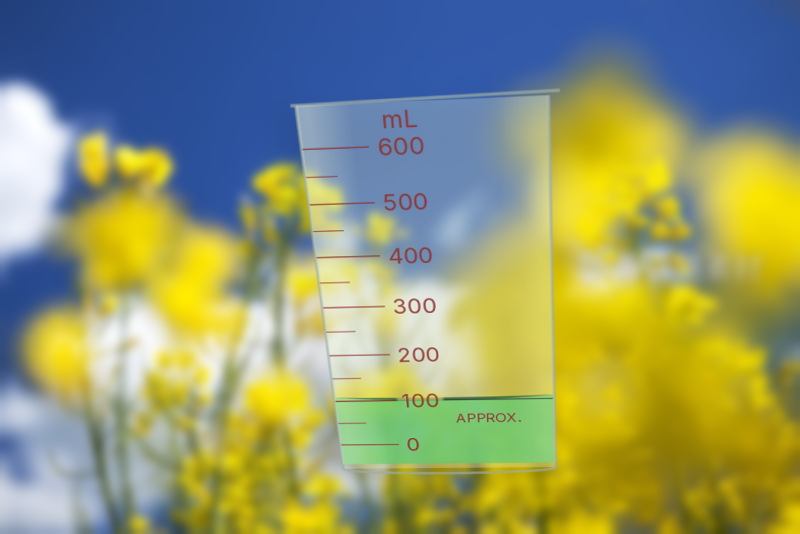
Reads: 100mL
